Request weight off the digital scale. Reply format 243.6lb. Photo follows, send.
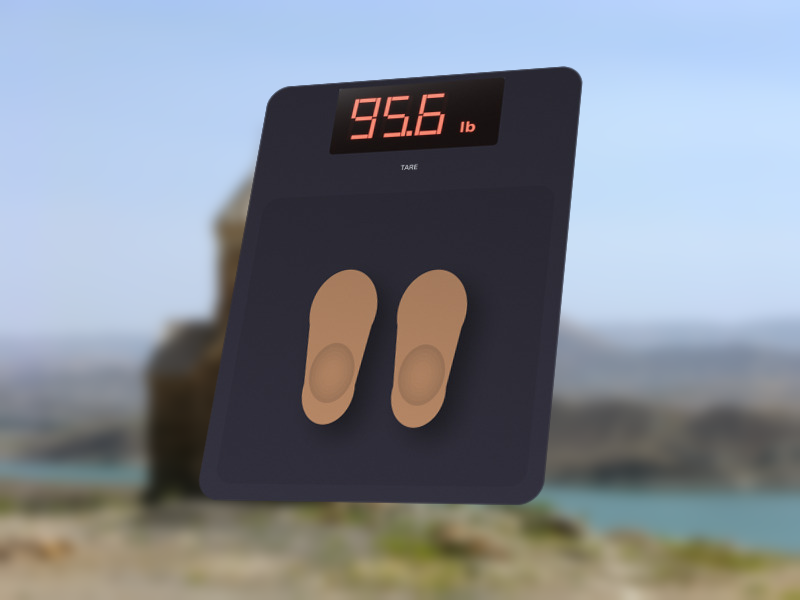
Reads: 95.6lb
